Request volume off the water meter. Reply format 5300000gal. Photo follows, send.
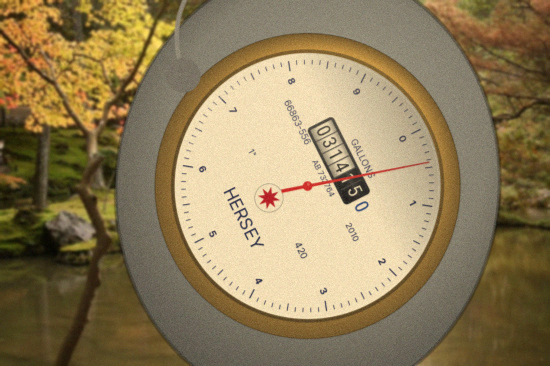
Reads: 314150.4gal
